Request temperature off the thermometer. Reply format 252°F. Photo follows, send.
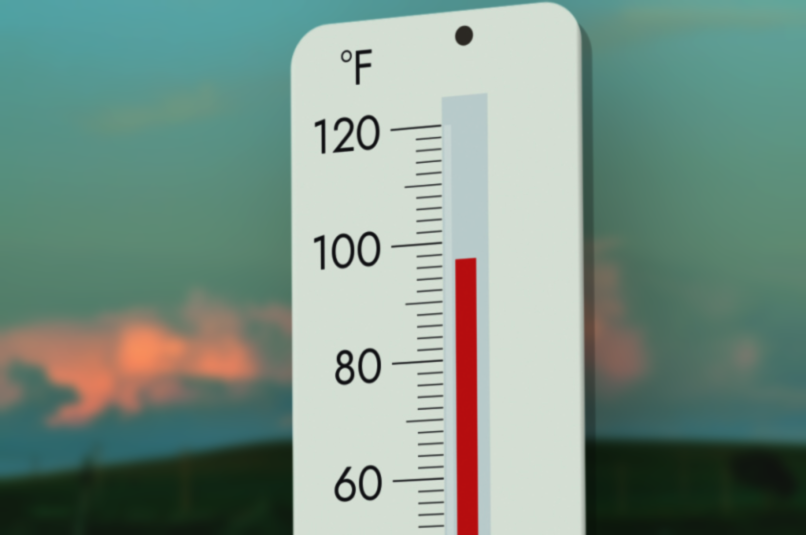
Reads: 97°F
